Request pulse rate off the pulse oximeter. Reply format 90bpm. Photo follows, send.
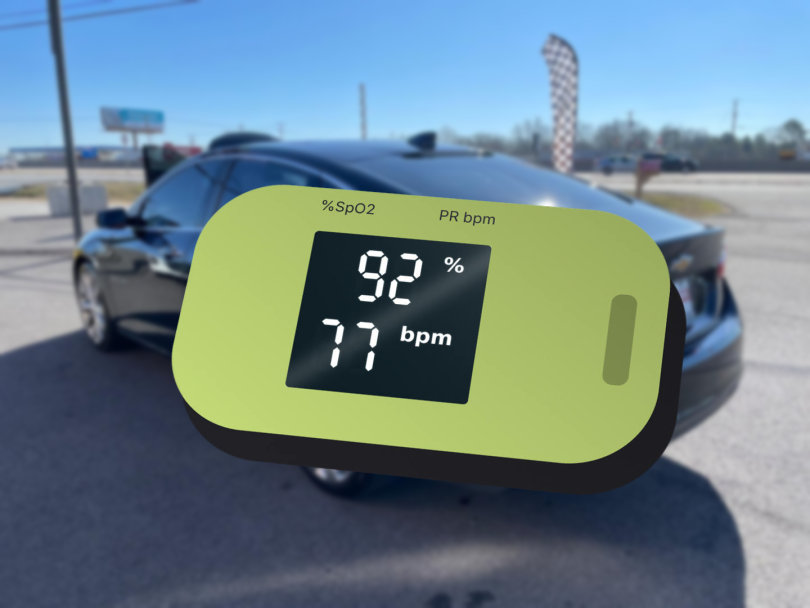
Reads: 77bpm
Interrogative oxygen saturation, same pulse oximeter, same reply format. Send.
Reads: 92%
